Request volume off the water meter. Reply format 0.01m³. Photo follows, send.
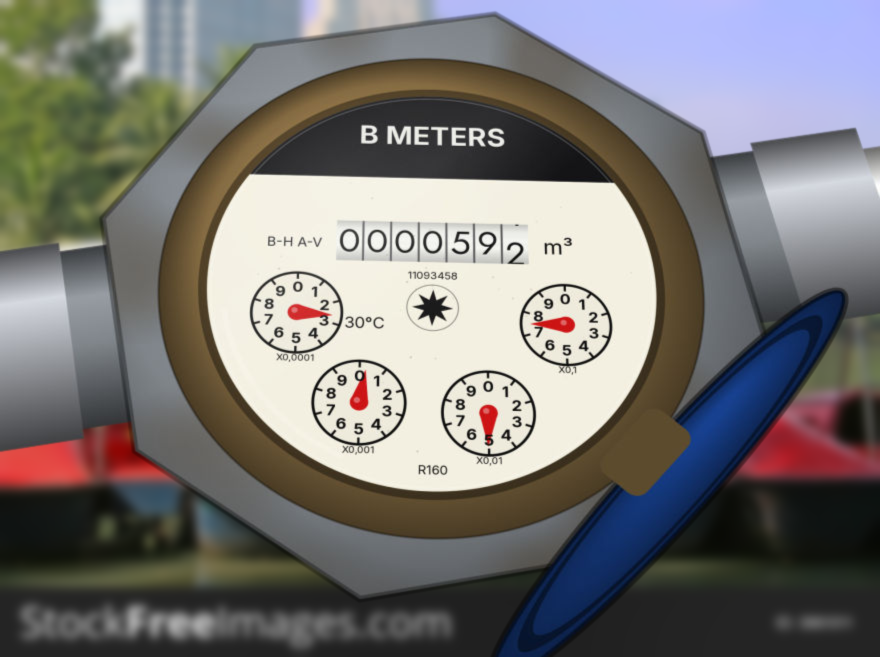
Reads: 591.7502m³
